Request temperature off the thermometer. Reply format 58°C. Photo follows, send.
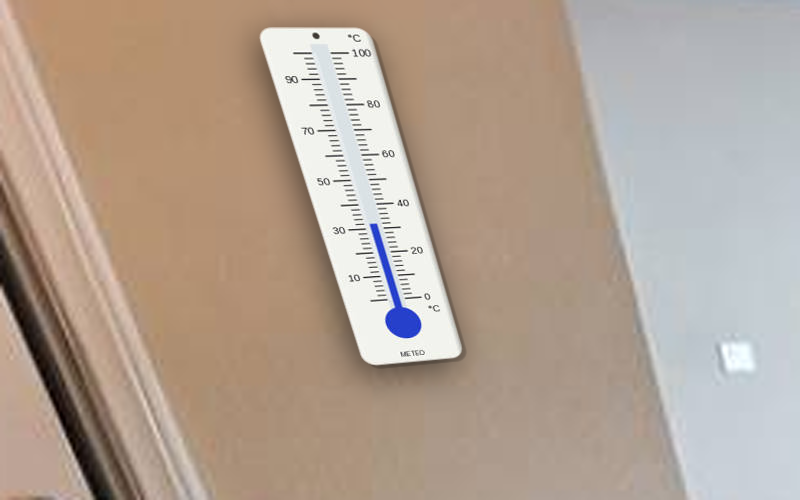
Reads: 32°C
